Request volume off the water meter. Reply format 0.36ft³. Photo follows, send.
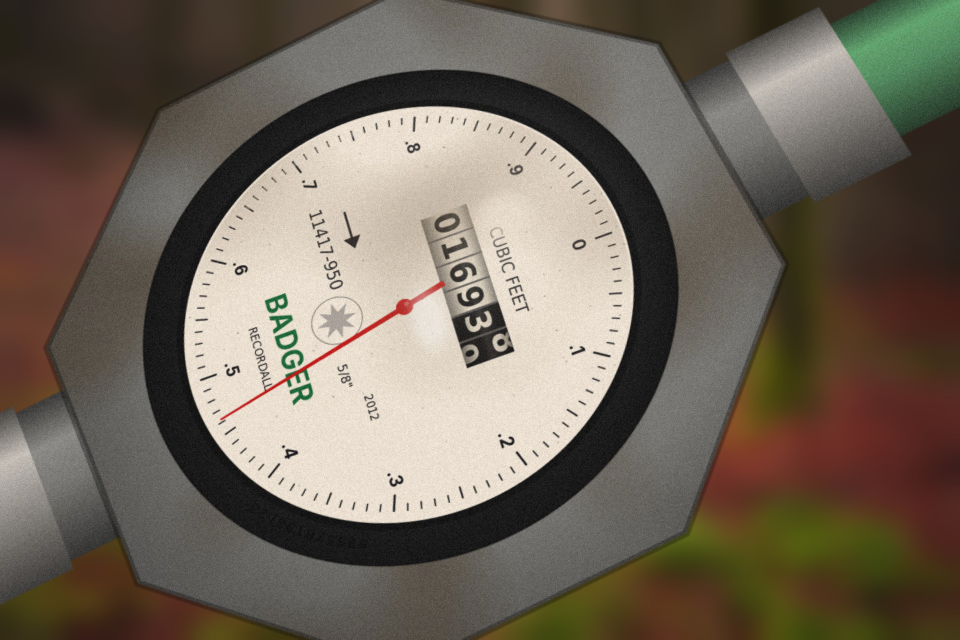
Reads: 16938.46ft³
